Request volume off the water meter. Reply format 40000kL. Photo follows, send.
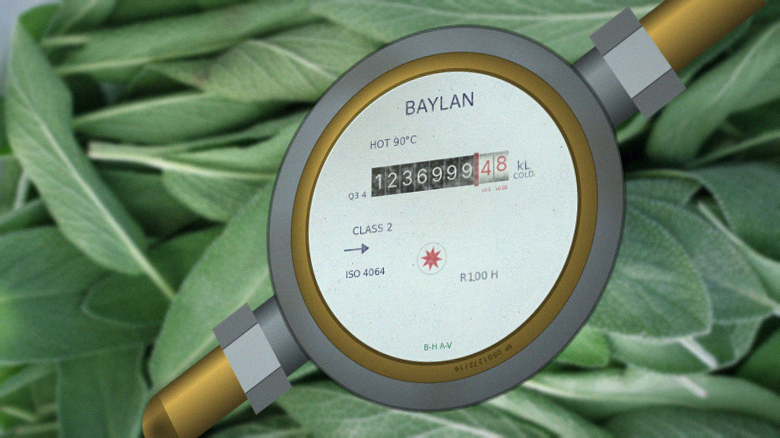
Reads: 1236999.48kL
